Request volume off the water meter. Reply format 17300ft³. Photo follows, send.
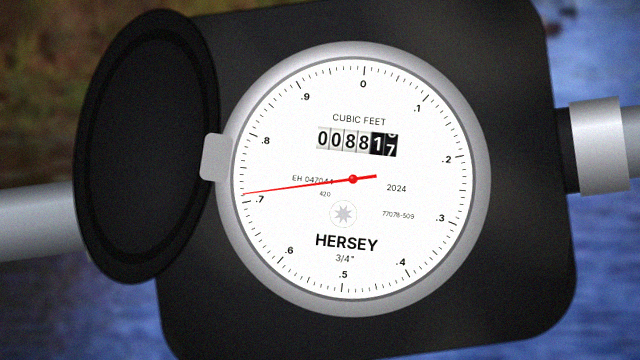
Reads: 8816.71ft³
